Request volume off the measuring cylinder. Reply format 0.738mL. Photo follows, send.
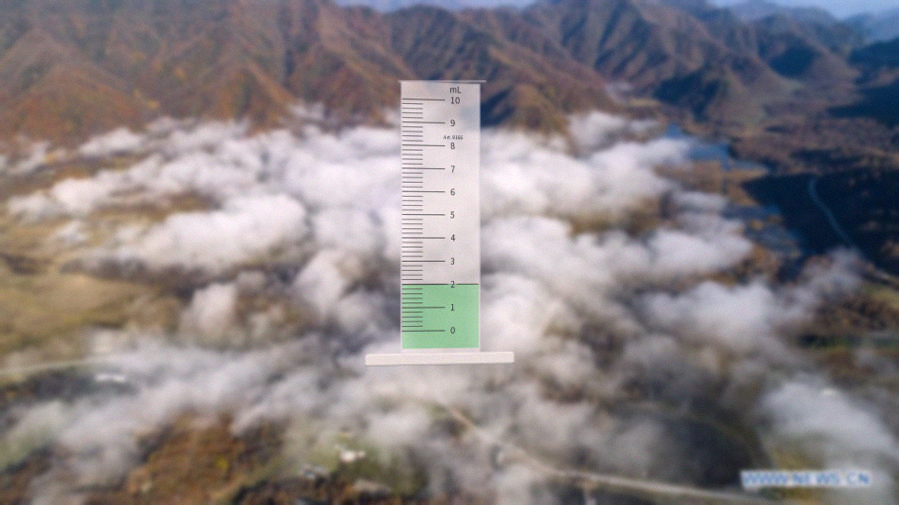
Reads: 2mL
